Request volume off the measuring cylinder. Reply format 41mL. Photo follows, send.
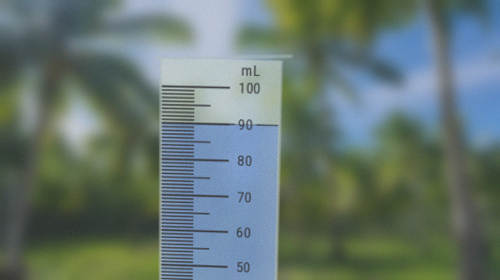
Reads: 90mL
